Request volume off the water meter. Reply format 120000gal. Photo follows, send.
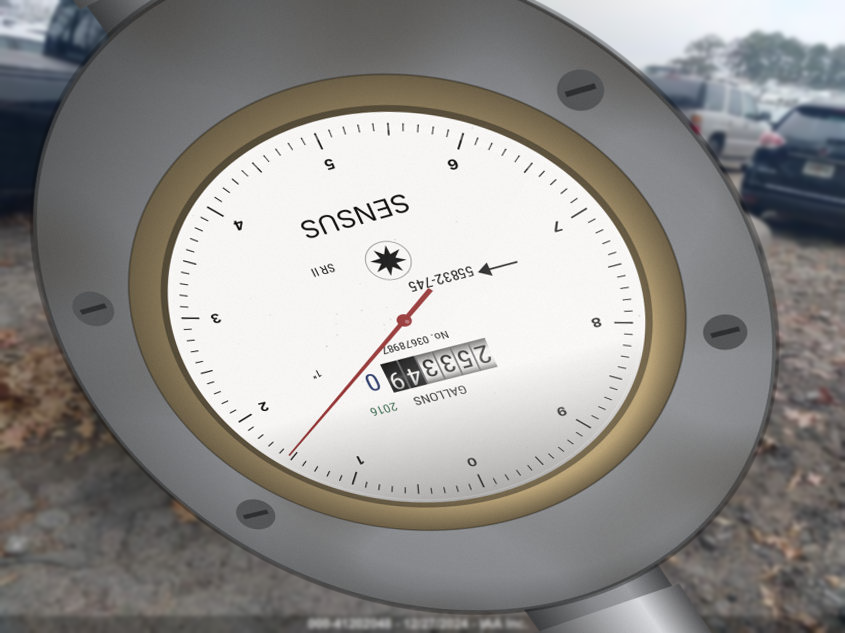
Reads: 2533491.5gal
